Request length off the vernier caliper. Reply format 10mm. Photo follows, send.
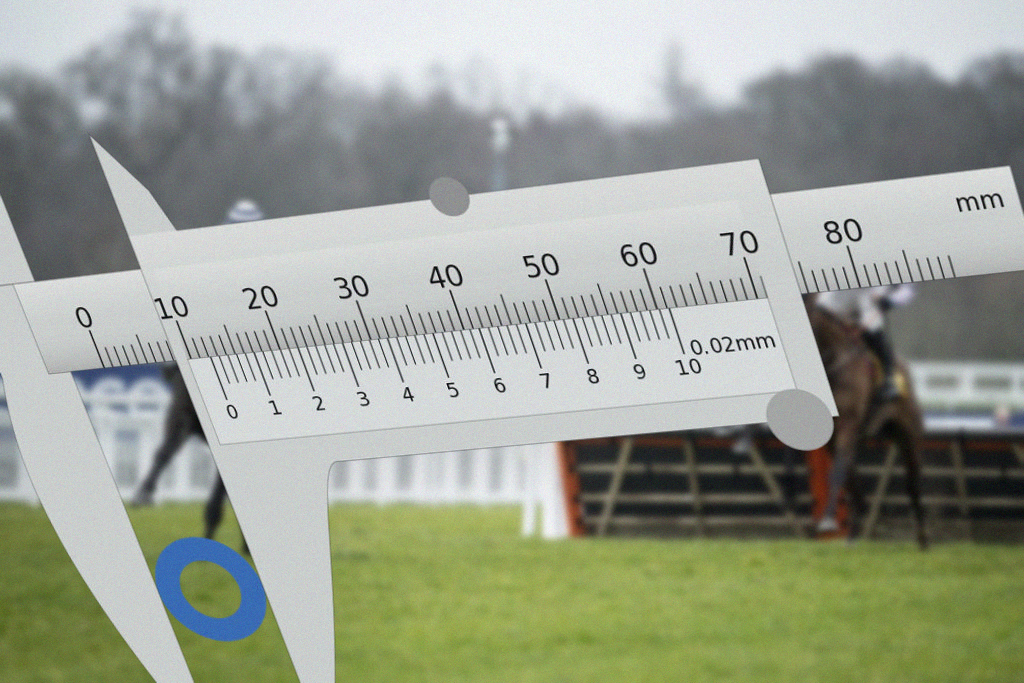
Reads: 12.2mm
